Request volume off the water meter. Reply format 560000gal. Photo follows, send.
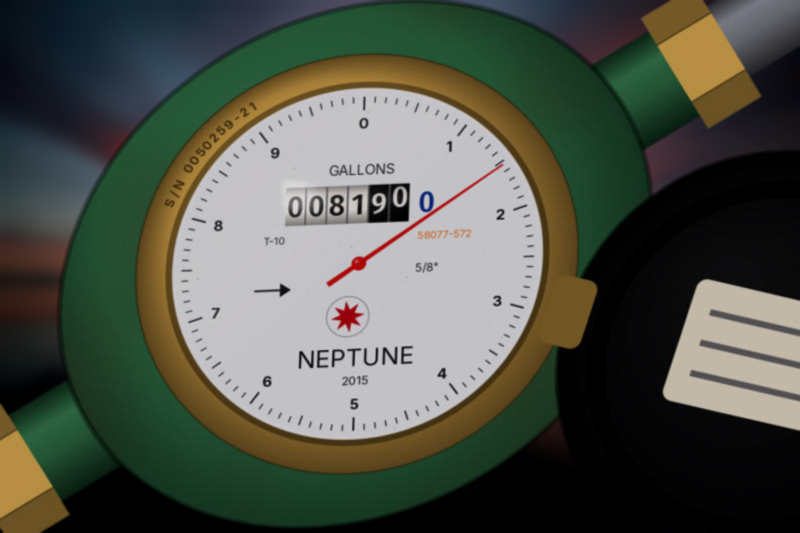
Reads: 81901.5gal
